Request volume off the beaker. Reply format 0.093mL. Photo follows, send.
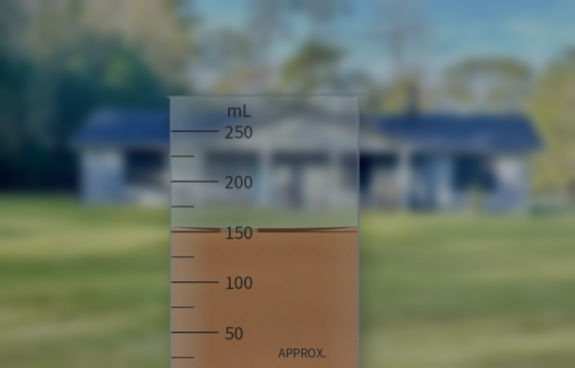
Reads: 150mL
